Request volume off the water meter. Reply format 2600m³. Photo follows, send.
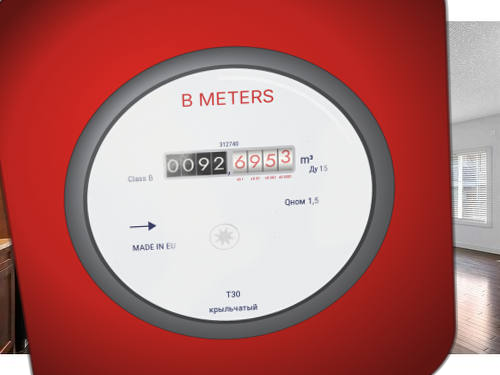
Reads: 92.6953m³
